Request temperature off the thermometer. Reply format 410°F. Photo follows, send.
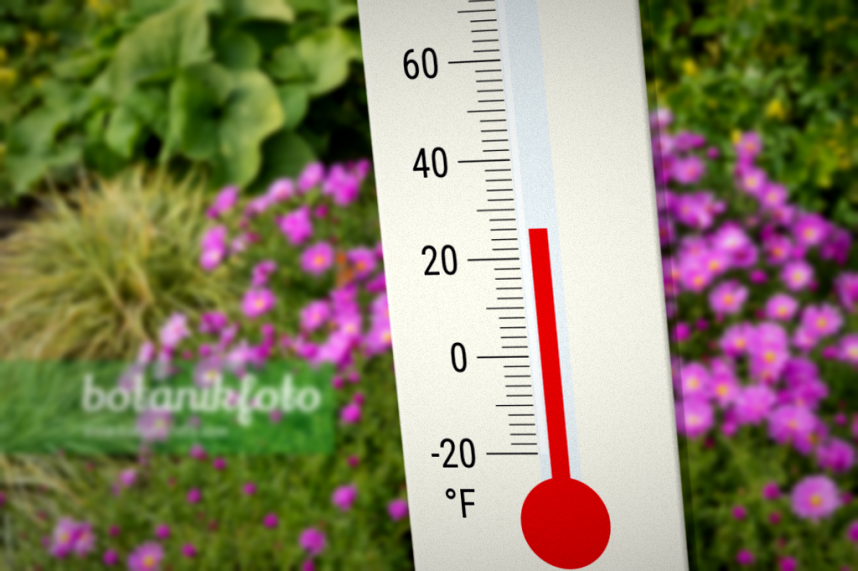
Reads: 26°F
